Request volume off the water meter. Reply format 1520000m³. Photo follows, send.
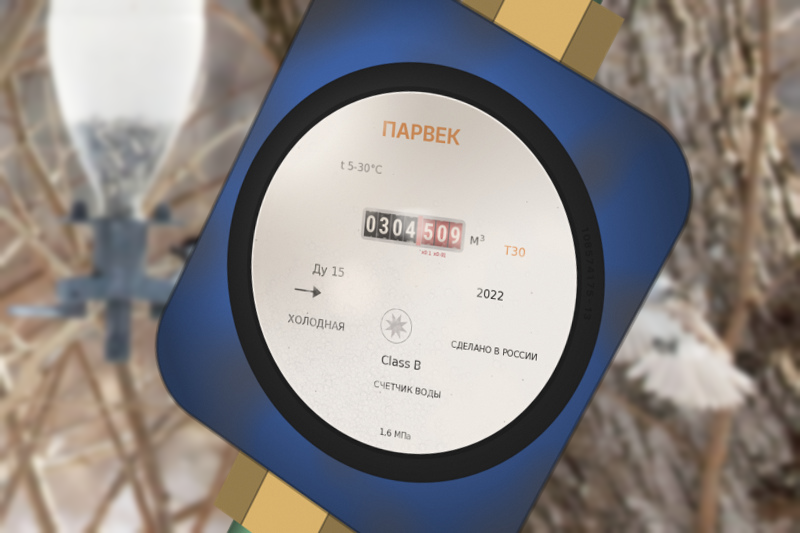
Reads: 304.509m³
